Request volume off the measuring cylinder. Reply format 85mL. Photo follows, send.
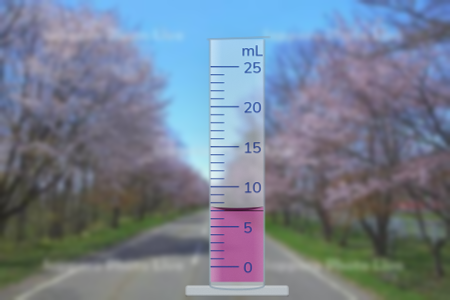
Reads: 7mL
